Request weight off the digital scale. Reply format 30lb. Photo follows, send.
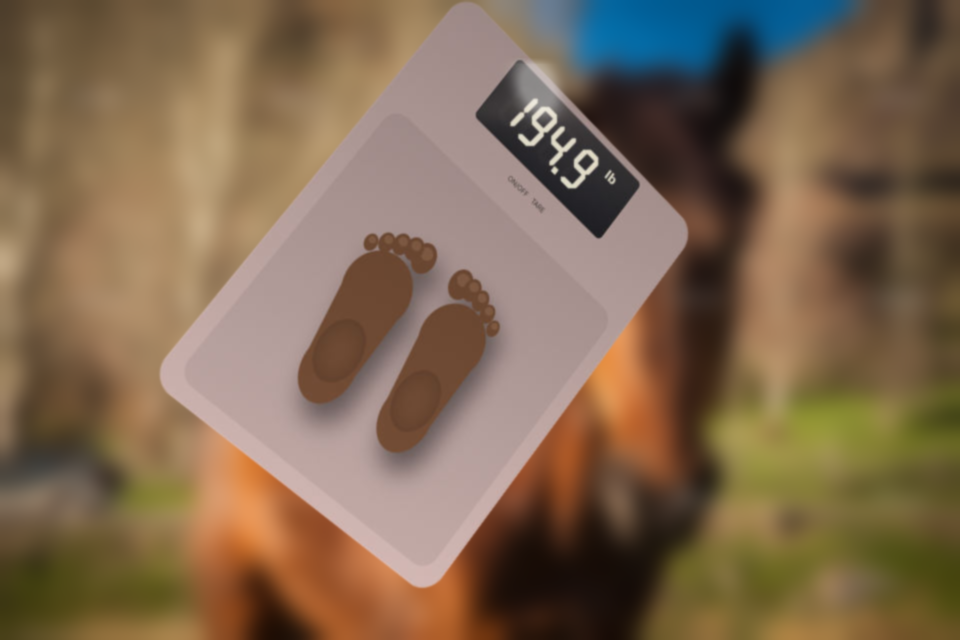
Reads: 194.9lb
